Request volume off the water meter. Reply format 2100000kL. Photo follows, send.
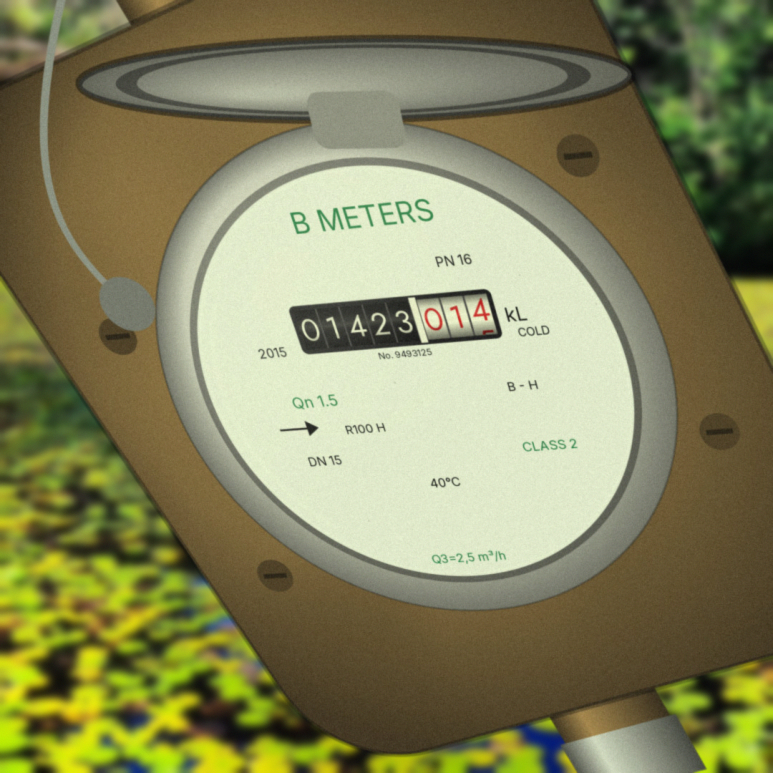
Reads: 1423.014kL
